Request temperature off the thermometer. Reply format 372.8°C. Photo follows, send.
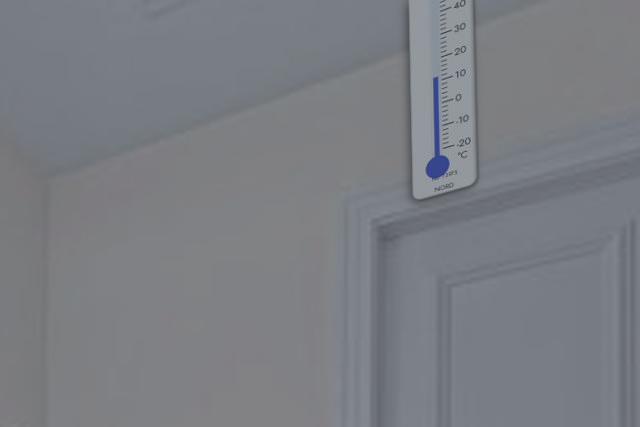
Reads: 12°C
